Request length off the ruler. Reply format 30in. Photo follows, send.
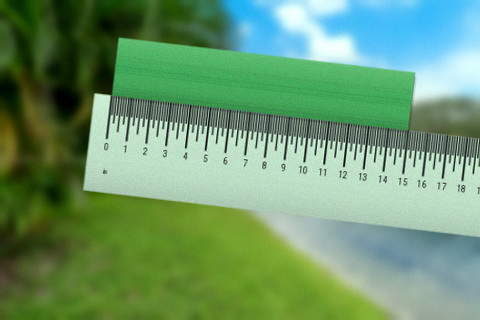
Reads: 15in
